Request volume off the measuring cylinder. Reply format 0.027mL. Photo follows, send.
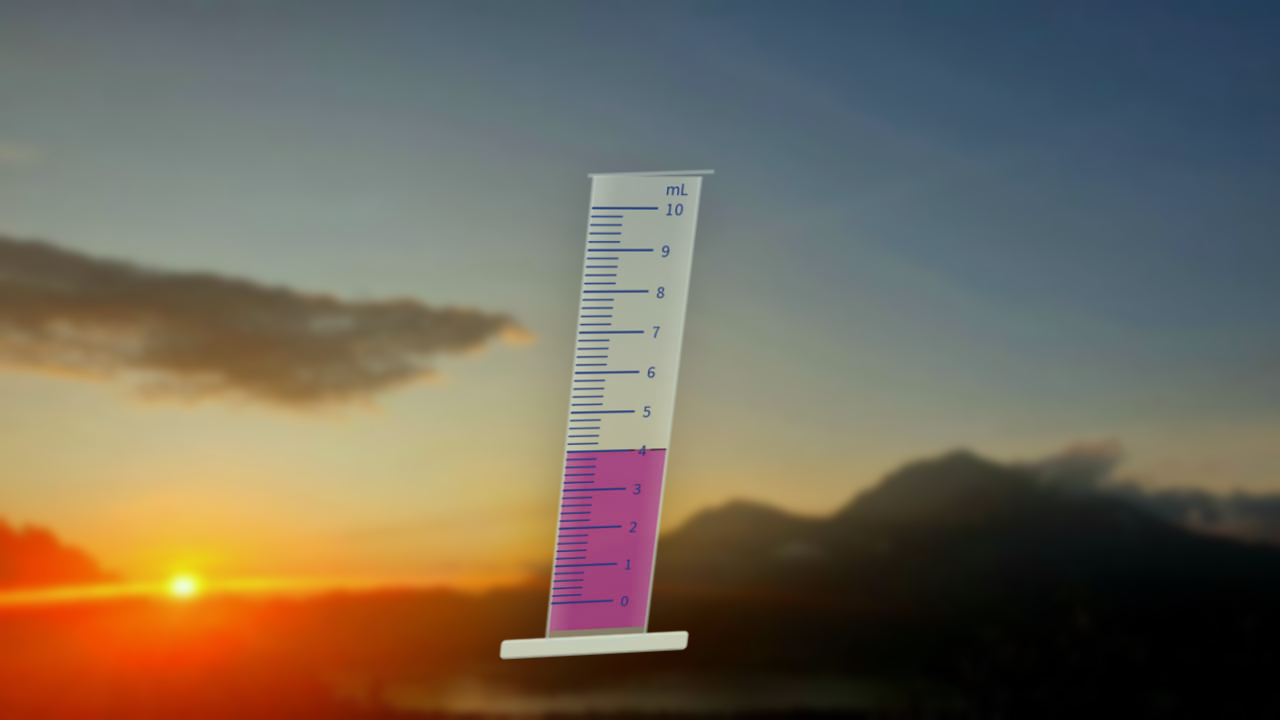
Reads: 4mL
